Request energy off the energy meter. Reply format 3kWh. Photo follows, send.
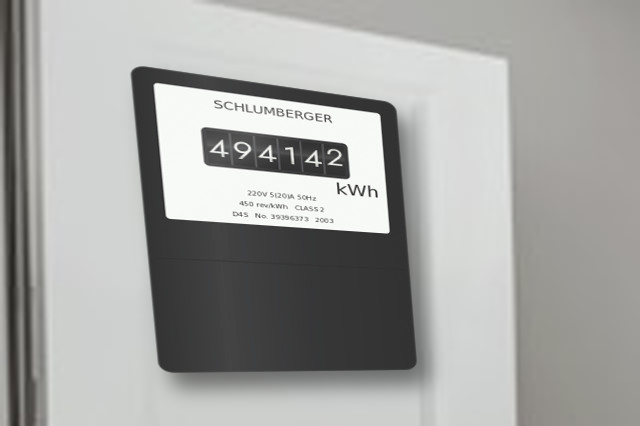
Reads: 494142kWh
